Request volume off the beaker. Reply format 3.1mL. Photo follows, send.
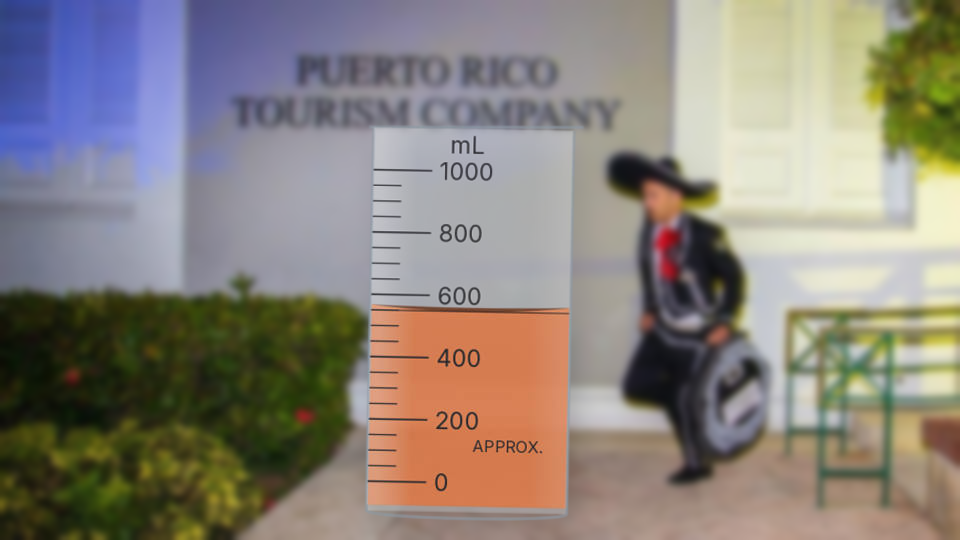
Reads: 550mL
